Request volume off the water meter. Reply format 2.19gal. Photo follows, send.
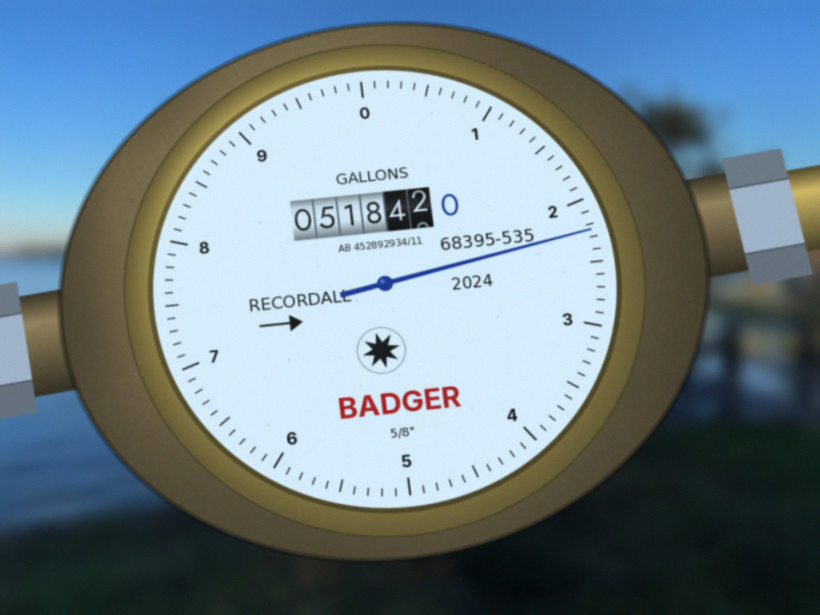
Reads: 518422.2gal
